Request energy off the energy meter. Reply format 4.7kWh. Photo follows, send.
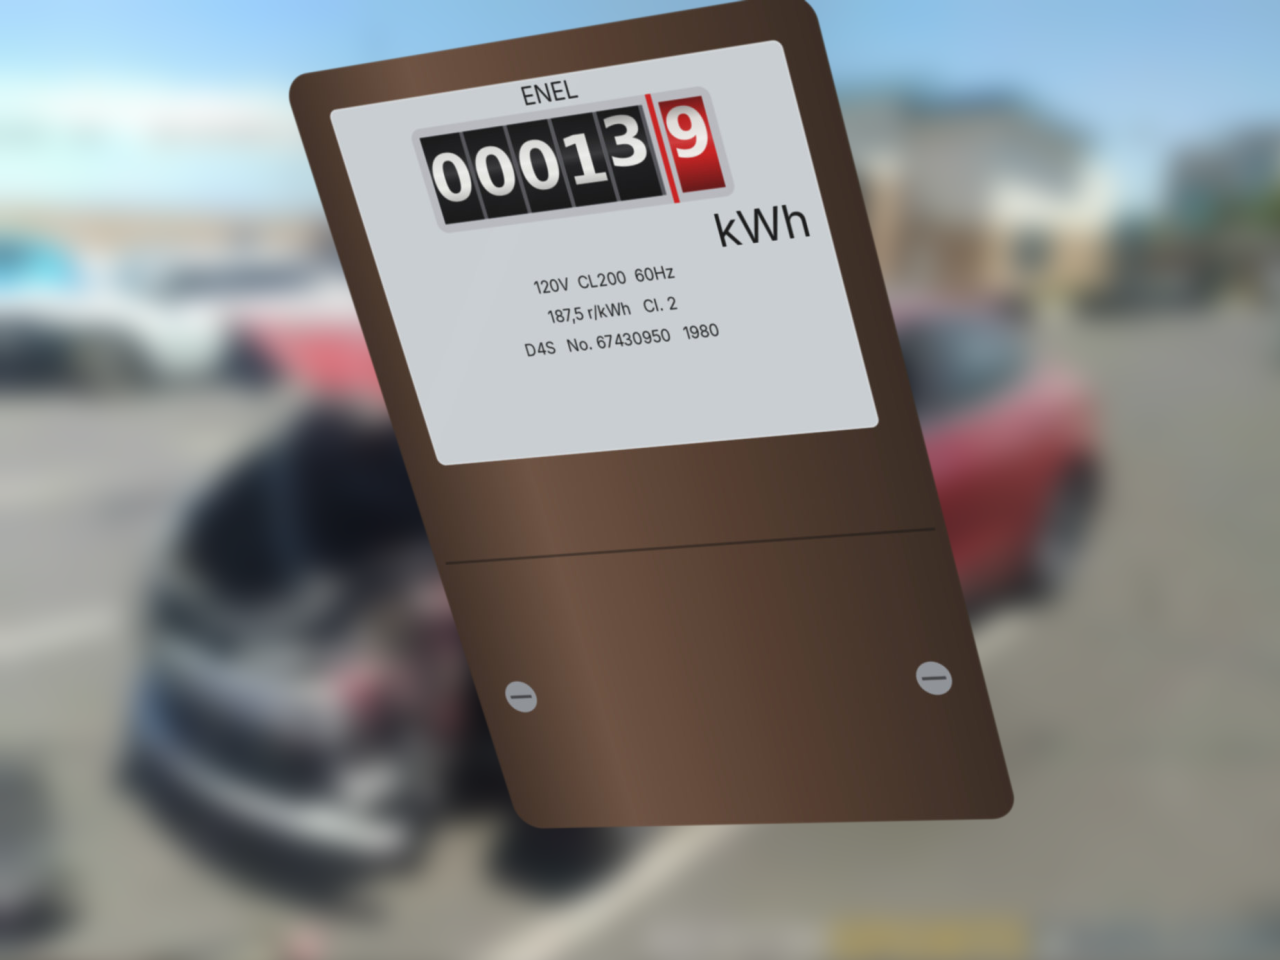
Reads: 13.9kWh
